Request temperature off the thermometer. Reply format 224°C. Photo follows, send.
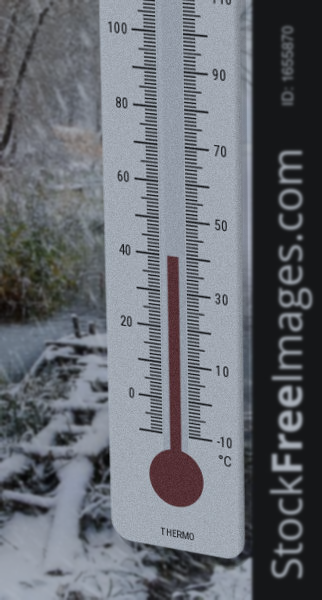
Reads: 40°C
